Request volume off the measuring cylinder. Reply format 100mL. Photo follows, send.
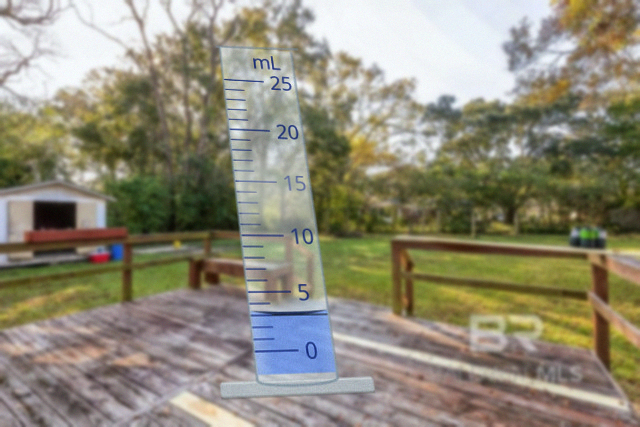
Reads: 3mL
